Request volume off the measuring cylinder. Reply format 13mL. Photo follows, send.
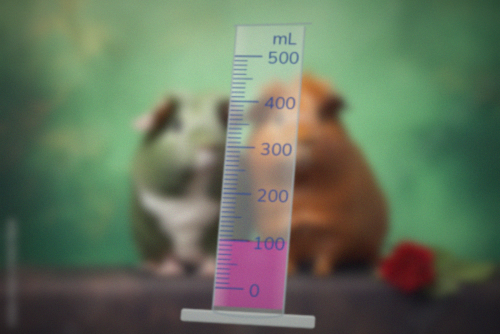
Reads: 100mL
